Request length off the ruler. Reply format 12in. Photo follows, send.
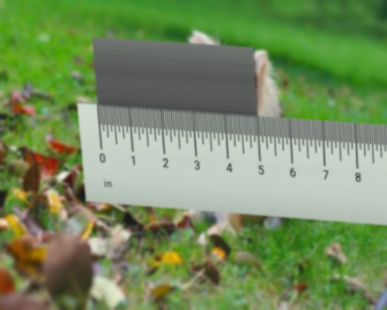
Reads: 5in
